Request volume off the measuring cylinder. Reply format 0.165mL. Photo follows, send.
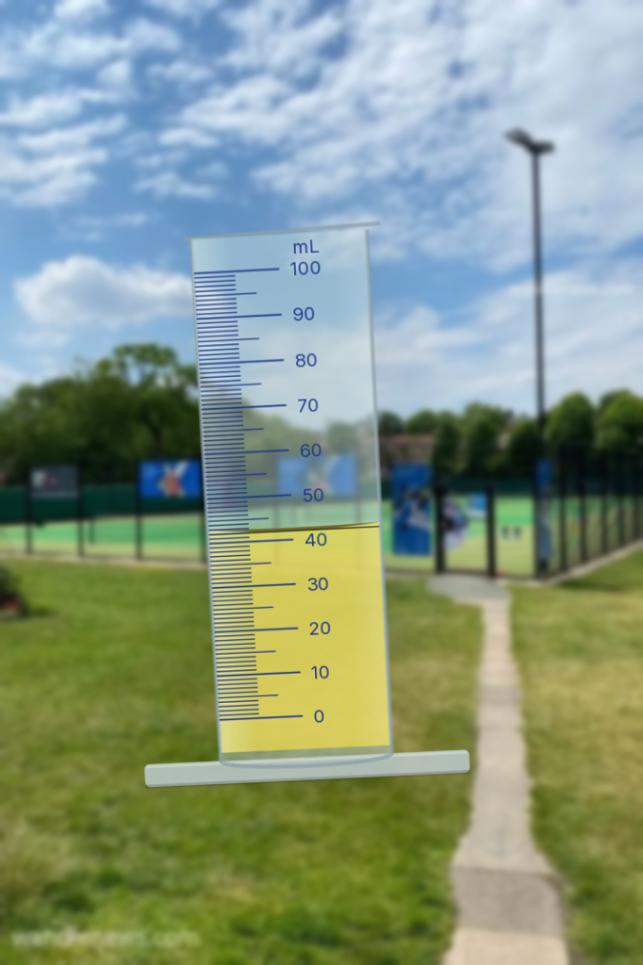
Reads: 42mL
